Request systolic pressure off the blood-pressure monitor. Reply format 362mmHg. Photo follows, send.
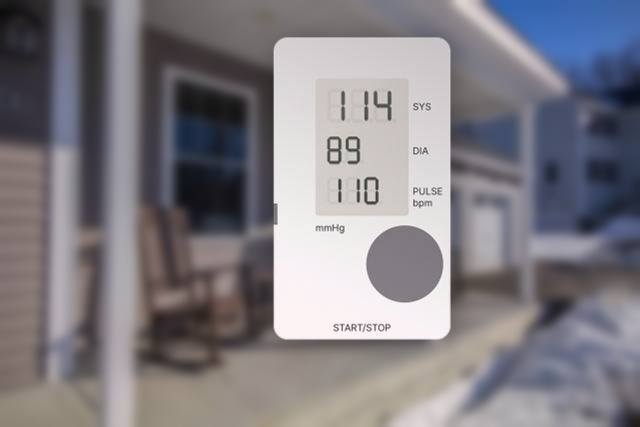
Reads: 114mmHg
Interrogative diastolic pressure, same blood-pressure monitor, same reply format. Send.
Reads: 89mmHg
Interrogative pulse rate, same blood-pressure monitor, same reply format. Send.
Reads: 110bpm
